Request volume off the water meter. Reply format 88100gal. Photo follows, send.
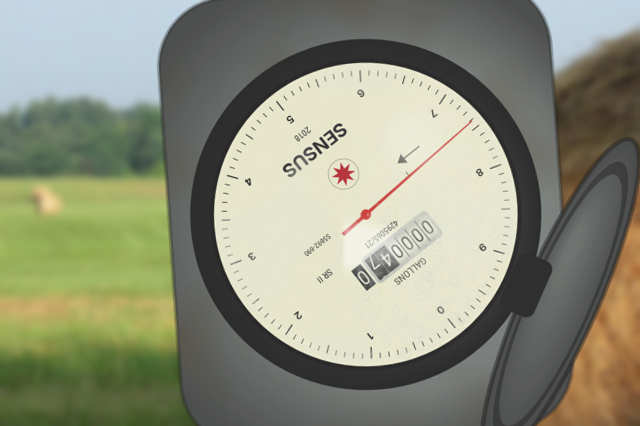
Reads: 467.4gal
